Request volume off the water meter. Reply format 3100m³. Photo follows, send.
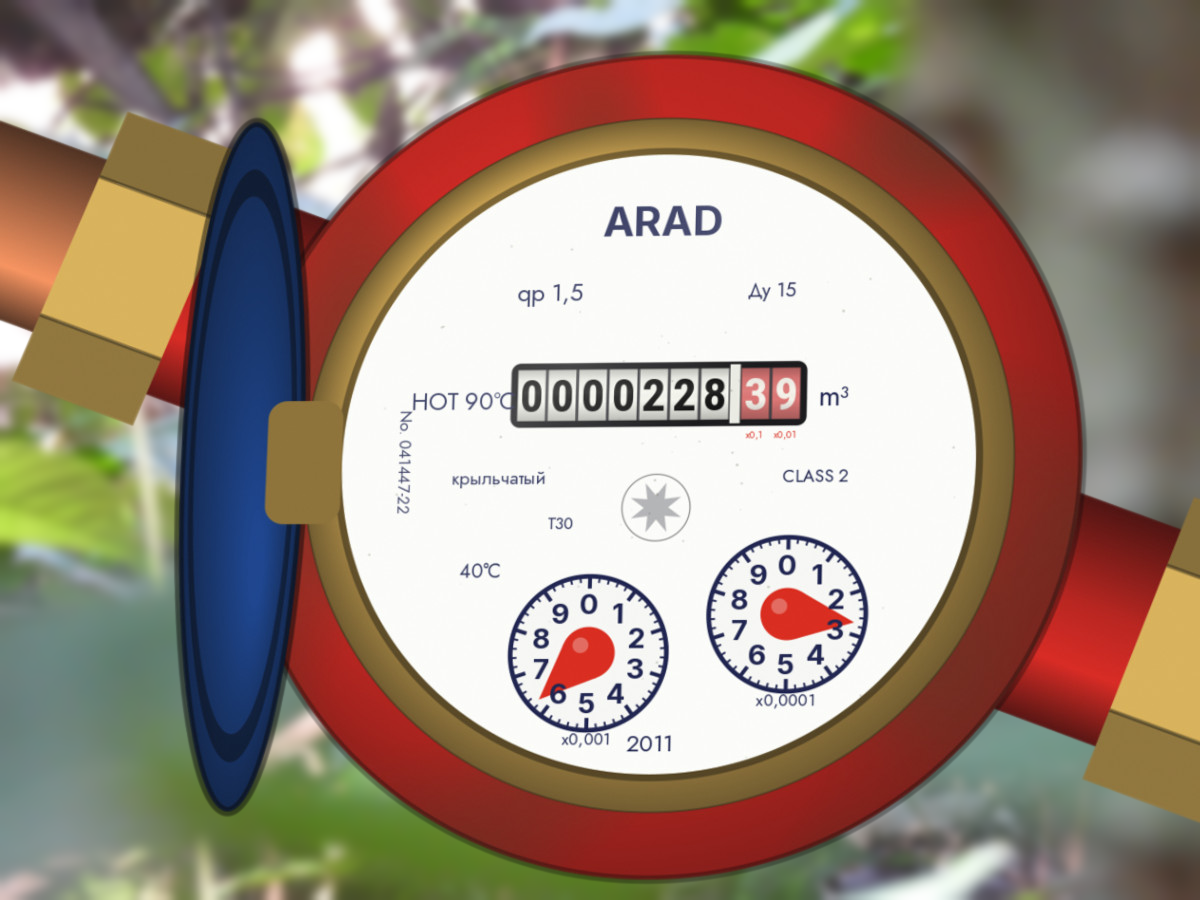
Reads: 228.3962m³
